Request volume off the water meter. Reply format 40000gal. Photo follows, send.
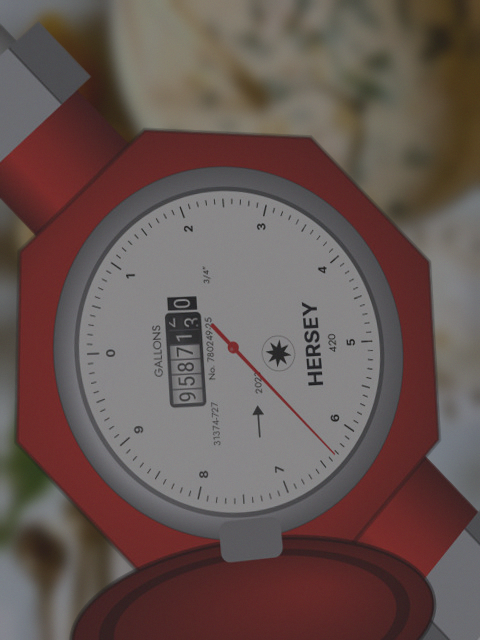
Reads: 9587126.3gal
